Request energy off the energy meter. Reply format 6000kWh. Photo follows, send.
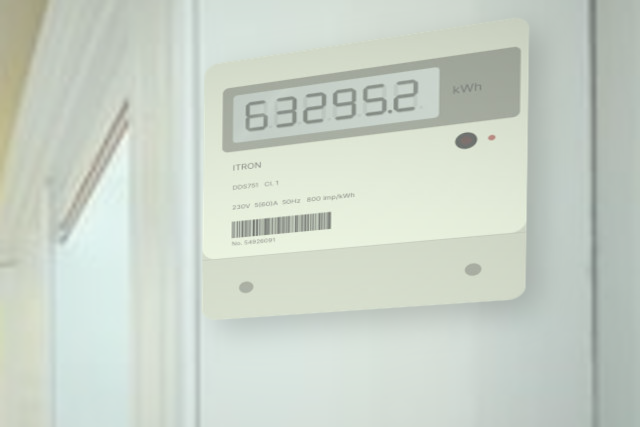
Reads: 63295.2kWh
